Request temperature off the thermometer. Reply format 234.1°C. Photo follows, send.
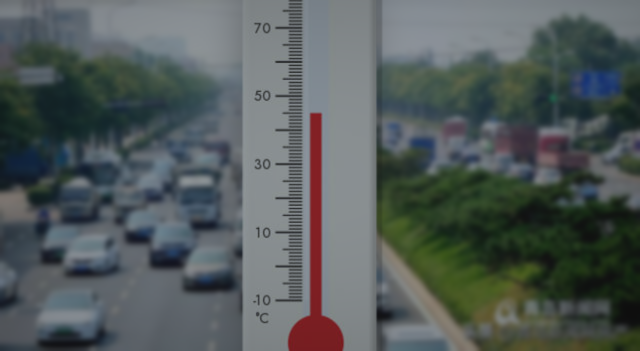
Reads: 45°C
